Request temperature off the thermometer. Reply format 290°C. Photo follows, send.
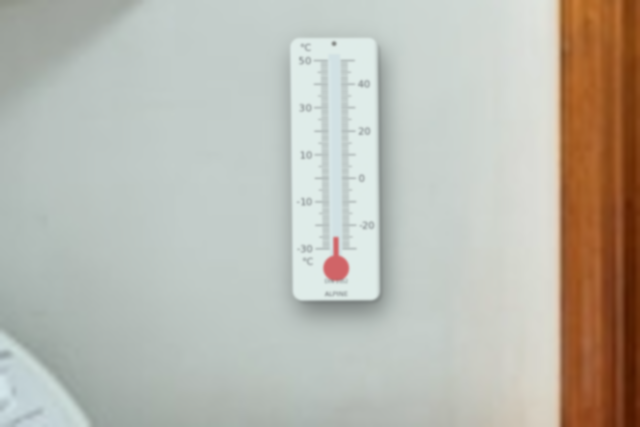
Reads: -25°C
